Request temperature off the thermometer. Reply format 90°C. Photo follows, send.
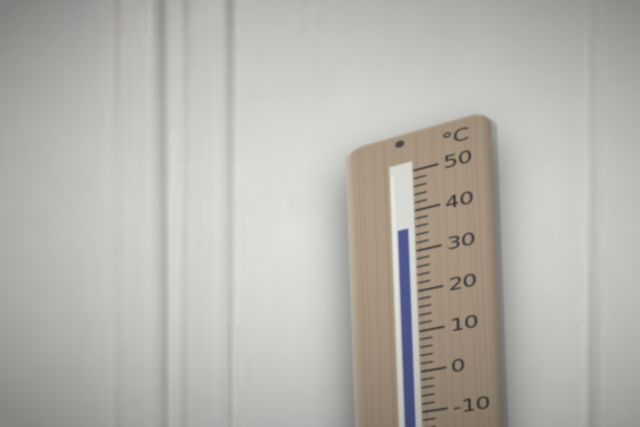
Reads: 36°C
